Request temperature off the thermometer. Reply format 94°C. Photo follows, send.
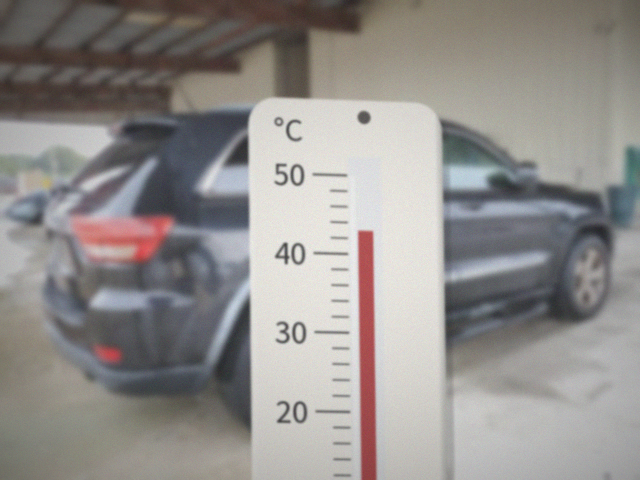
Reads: 43°C
